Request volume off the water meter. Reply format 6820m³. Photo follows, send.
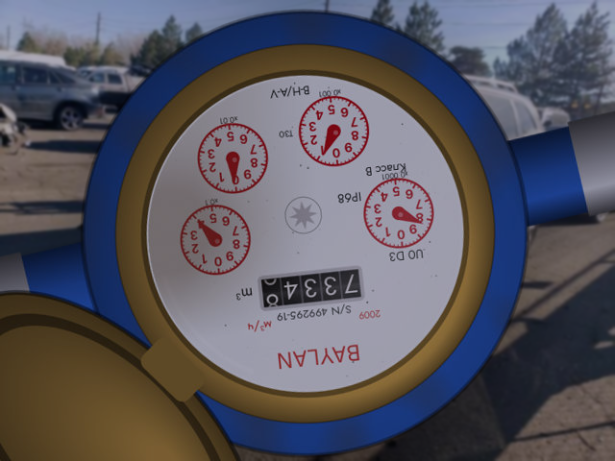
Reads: 73348.4008m³
